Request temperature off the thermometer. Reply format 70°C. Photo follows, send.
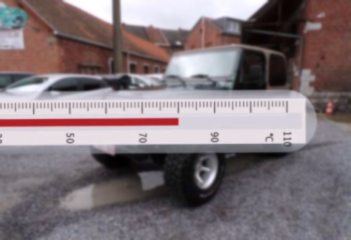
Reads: 80°C
